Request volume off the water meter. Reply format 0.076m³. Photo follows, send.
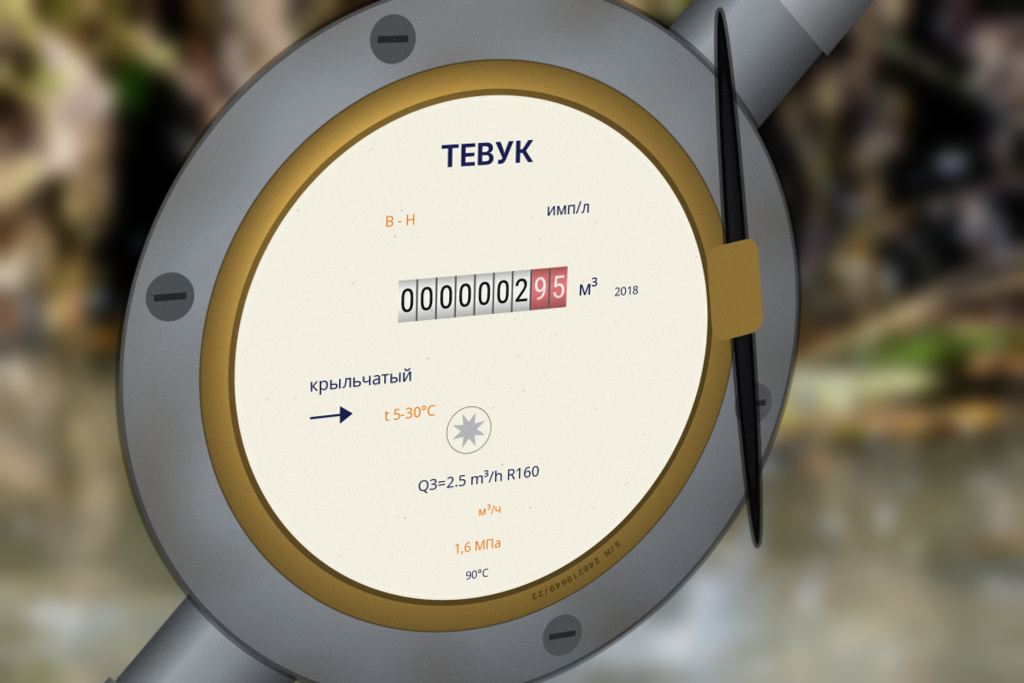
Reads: 2.95m³
